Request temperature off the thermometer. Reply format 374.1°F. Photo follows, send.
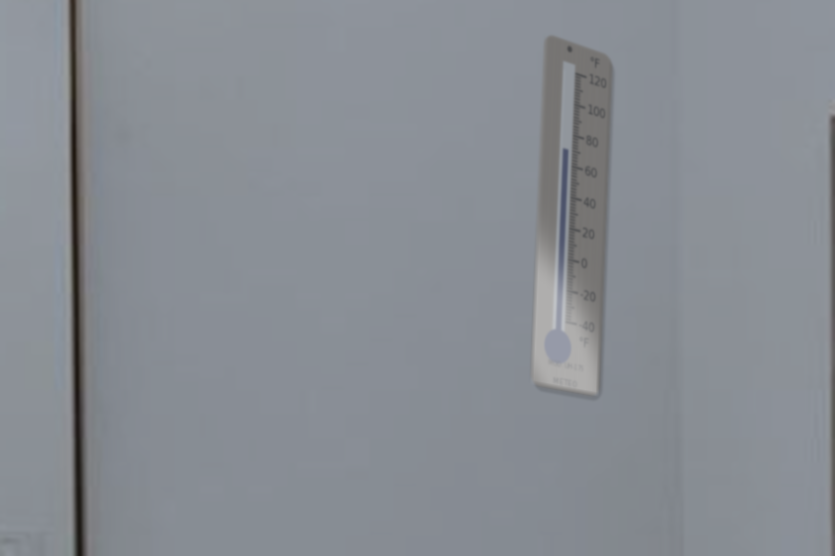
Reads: 70°F
